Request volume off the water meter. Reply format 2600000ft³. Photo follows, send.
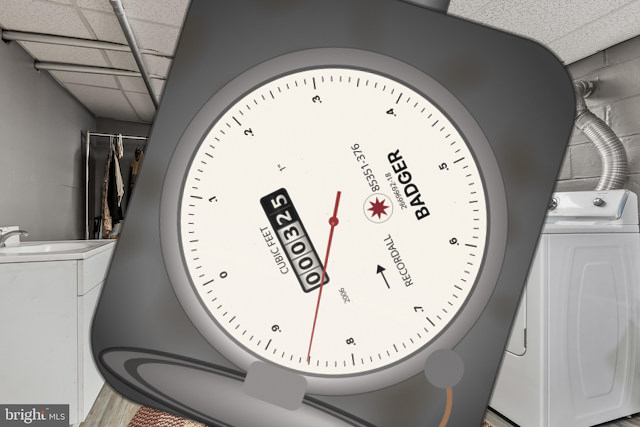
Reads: 324.85ft³
